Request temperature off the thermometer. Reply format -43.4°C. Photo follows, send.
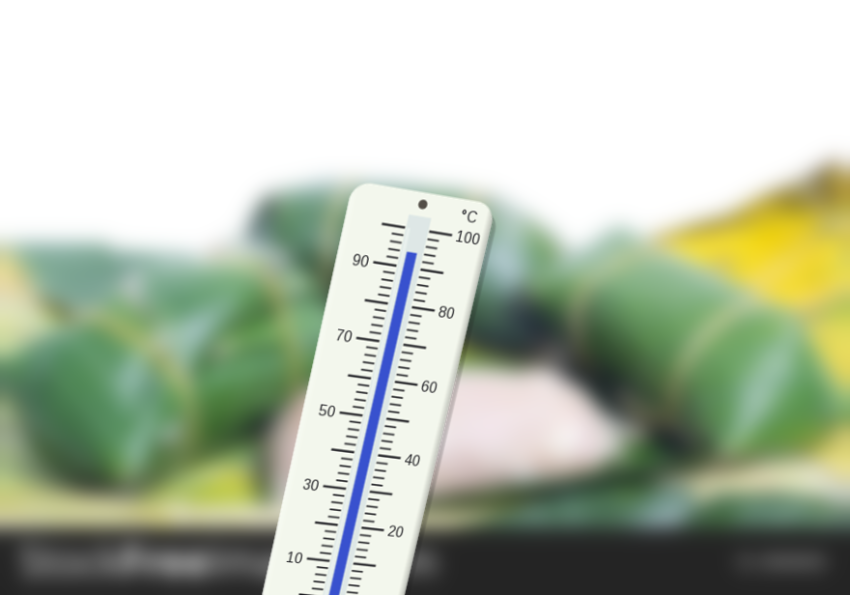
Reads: 94°C
